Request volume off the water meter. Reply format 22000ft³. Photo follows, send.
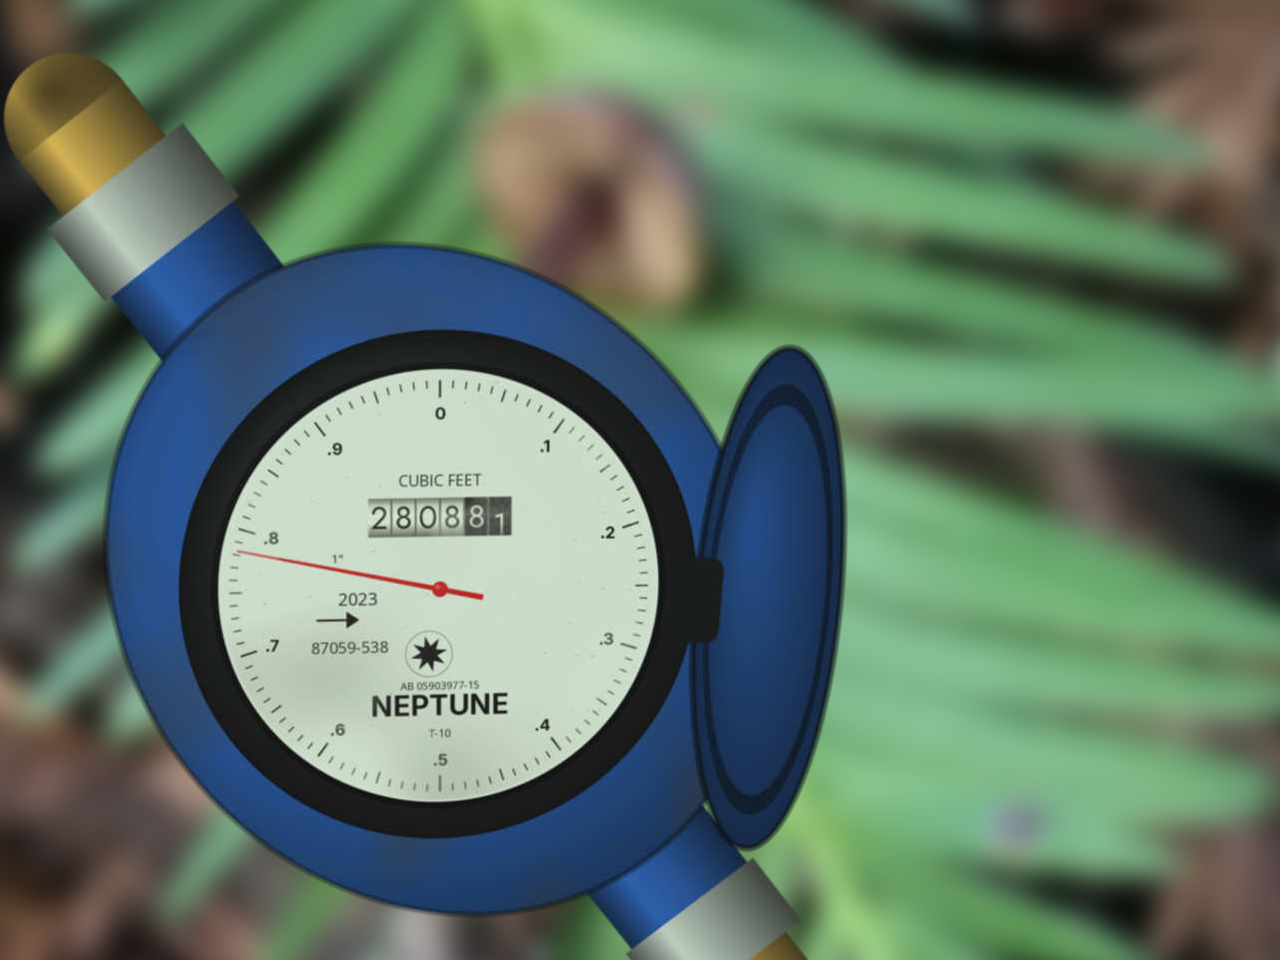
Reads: 280880.78ft³
